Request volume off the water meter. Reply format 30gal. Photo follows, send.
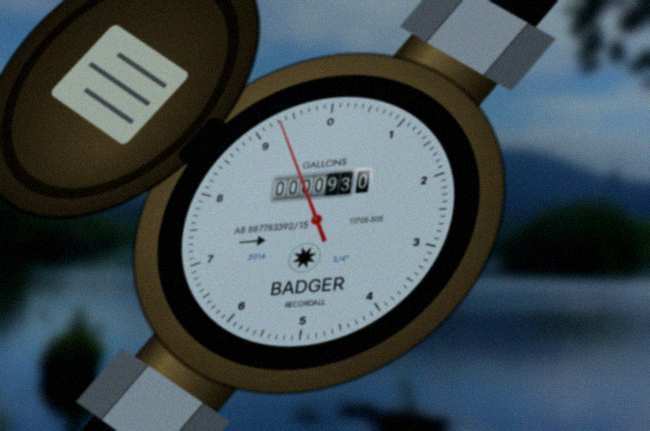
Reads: 929.3gal
